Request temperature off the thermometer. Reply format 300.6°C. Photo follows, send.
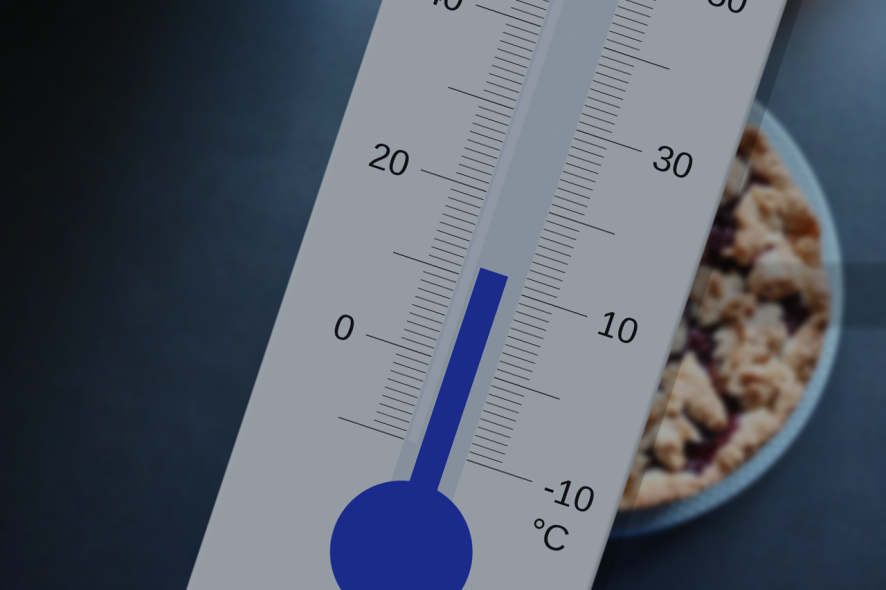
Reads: 11.5°C
